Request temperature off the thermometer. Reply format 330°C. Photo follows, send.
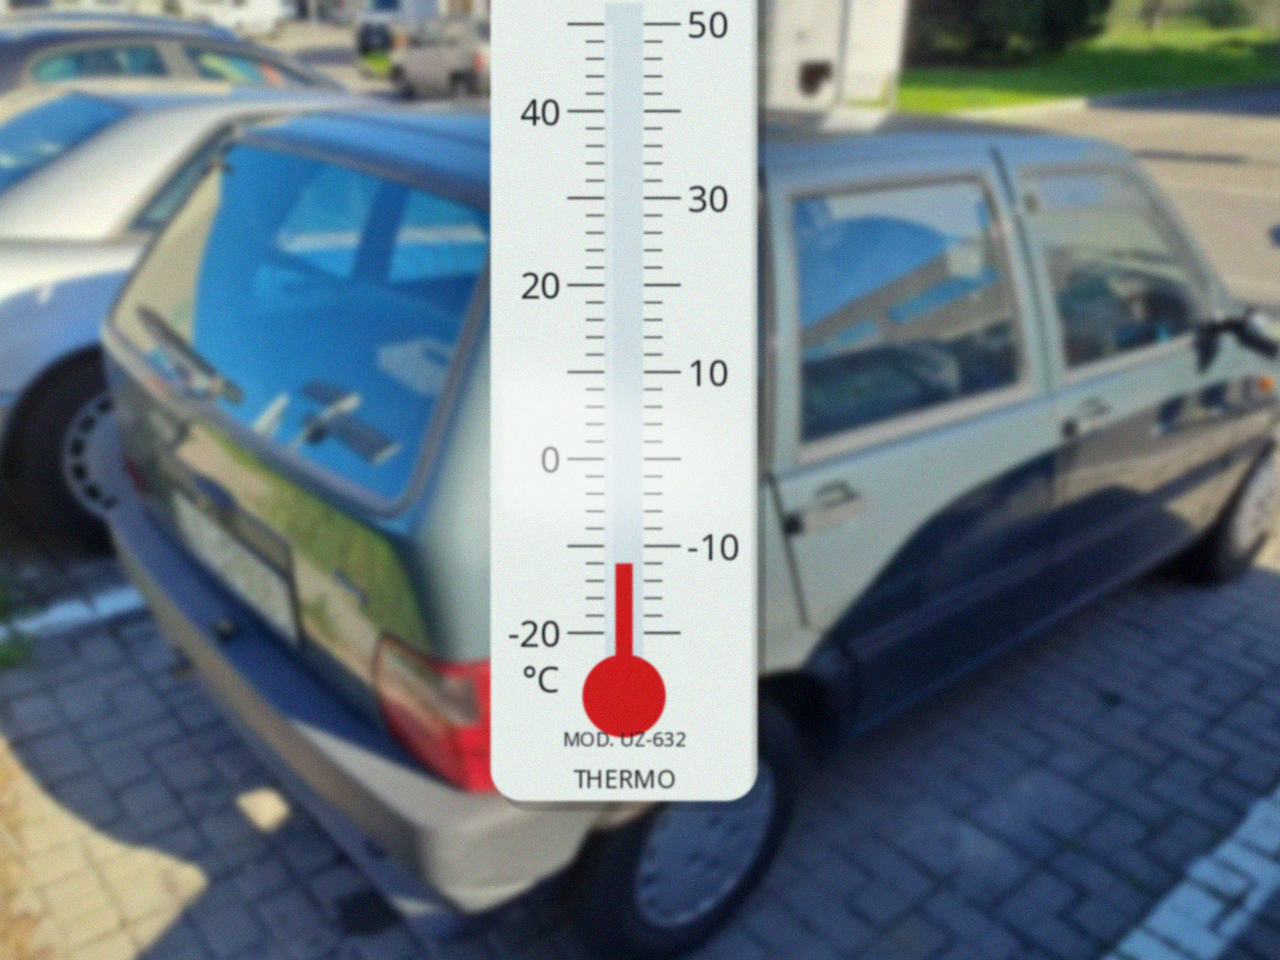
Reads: -12°C
